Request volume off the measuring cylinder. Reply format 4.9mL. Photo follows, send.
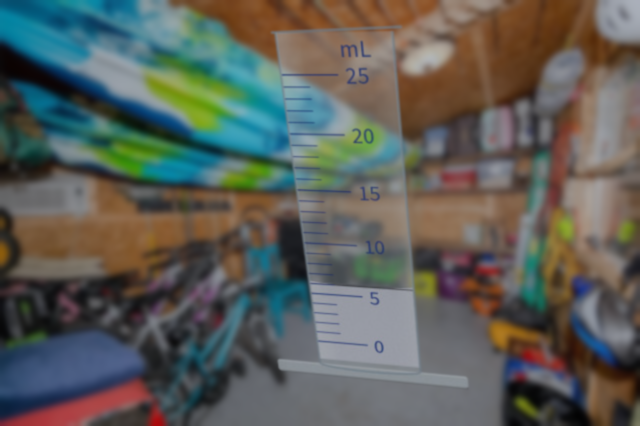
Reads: 6mL
